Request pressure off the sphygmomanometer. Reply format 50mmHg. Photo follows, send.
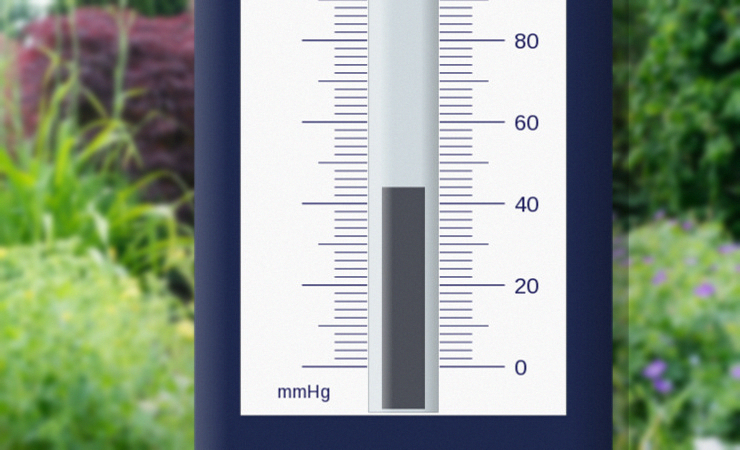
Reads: 44mmHg
